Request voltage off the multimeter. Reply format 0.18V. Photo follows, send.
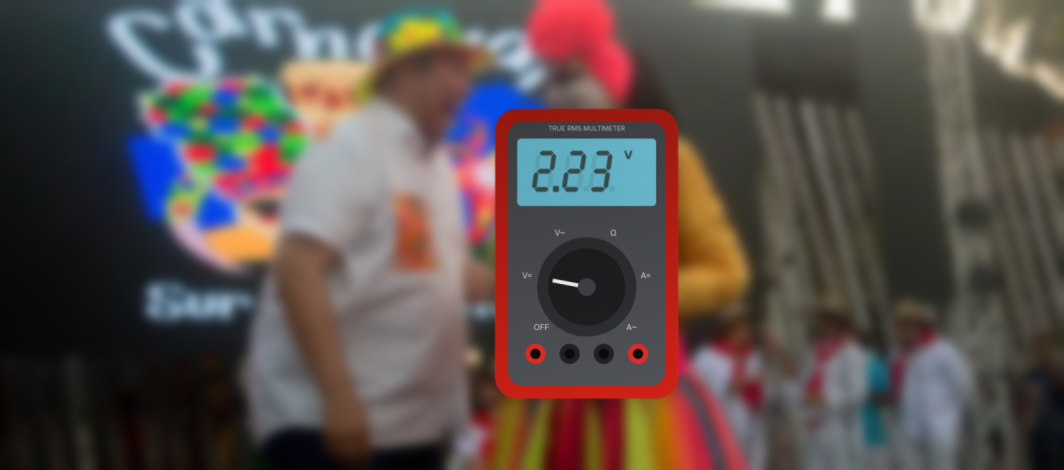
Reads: 2.23V
